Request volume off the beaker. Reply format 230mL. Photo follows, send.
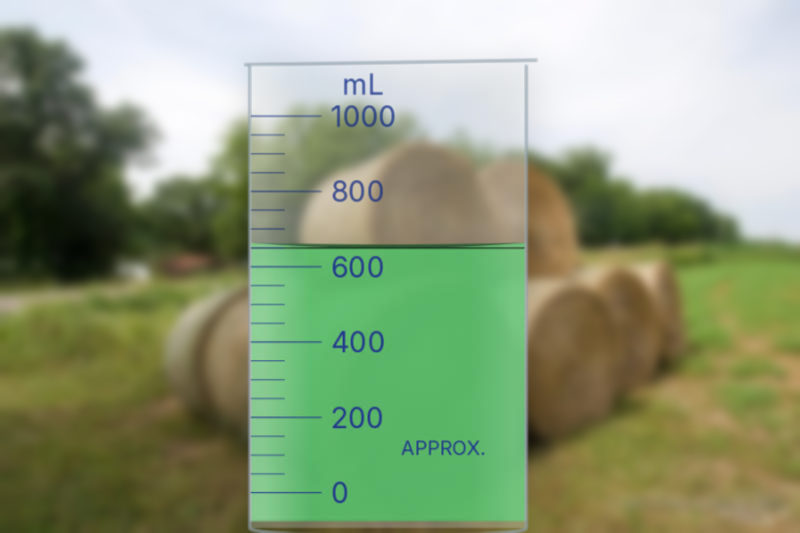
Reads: 650mL
